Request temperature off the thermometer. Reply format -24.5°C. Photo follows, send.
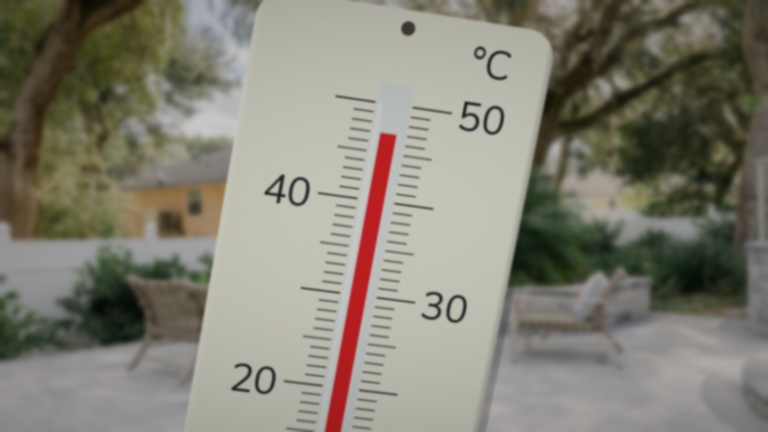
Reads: 47°C
